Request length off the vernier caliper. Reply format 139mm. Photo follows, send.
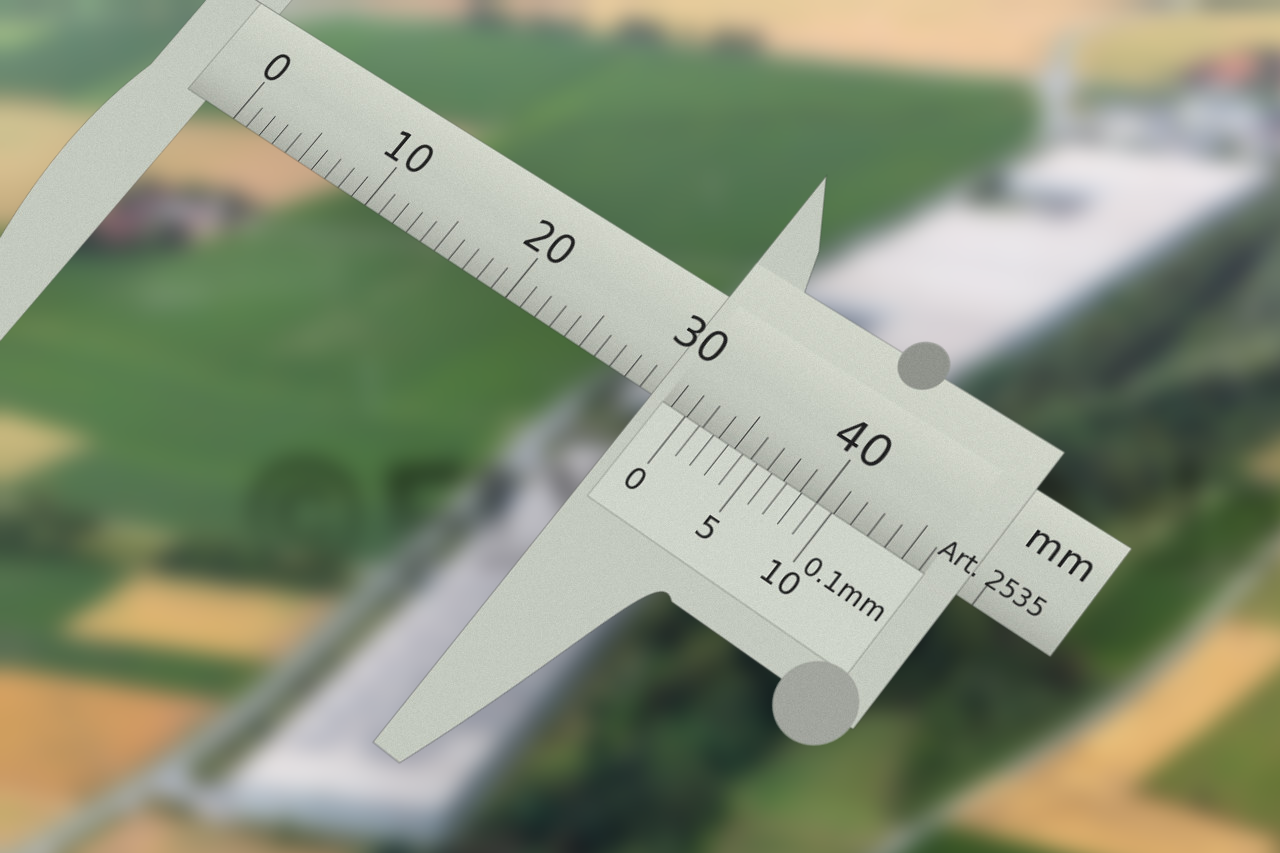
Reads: 31.9mm
